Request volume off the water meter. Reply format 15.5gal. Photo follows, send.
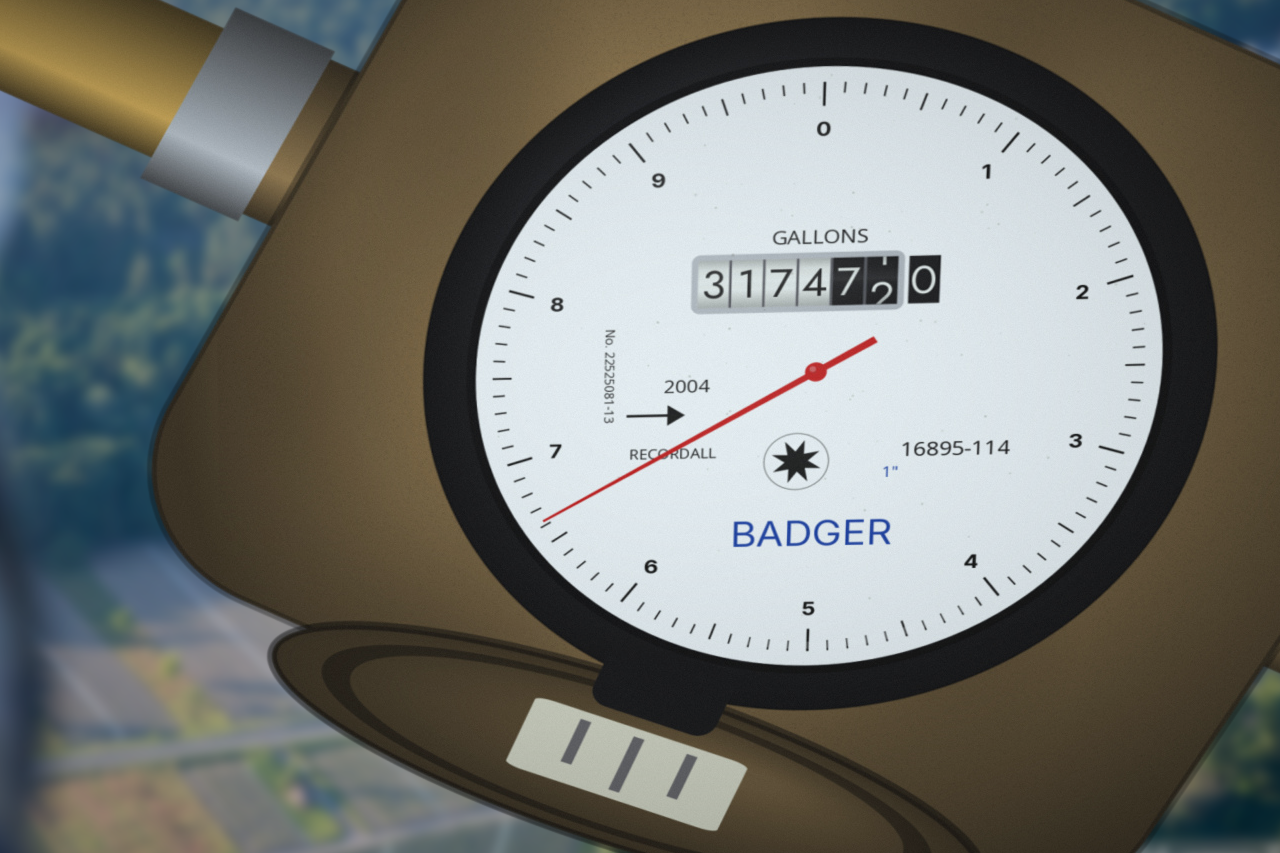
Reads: 3174716.6gal
